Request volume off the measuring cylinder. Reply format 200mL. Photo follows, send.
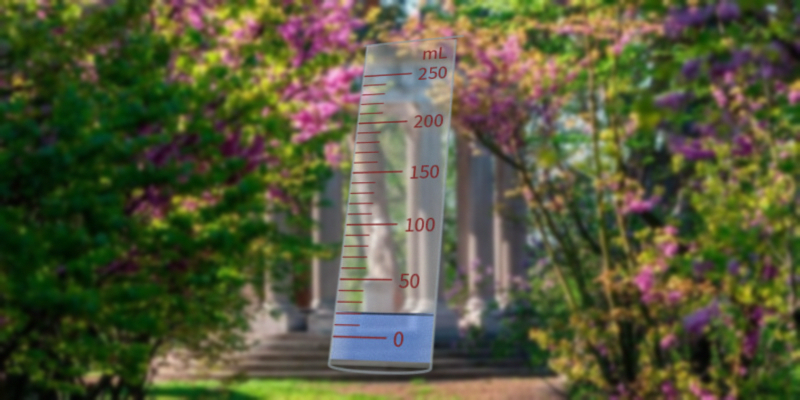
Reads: 20mL
